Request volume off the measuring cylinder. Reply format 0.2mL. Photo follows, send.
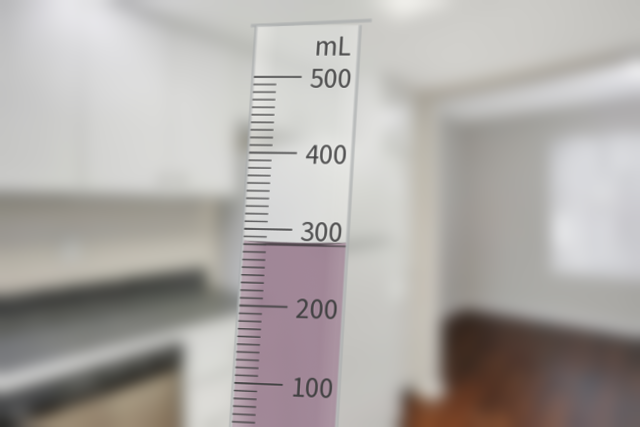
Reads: 280mL
